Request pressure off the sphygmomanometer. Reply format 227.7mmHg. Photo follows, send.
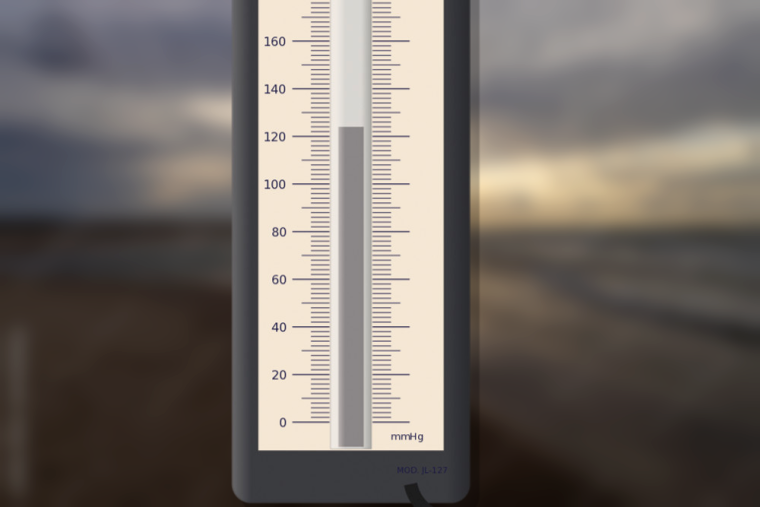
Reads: 124mmHg
